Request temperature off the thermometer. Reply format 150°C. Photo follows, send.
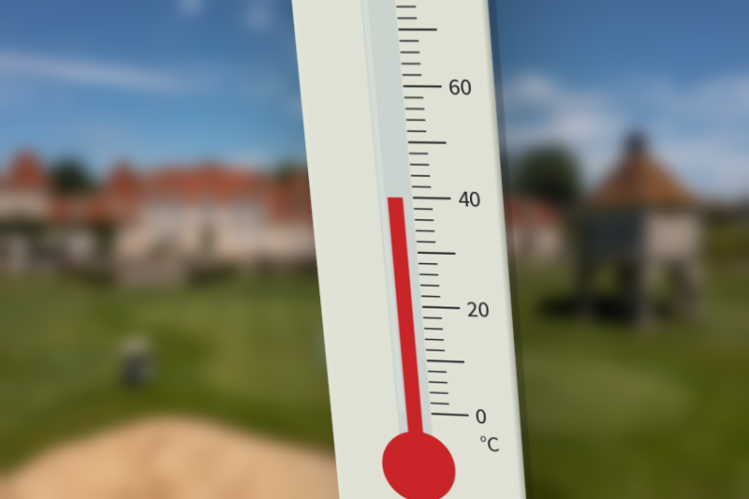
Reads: 40°C
